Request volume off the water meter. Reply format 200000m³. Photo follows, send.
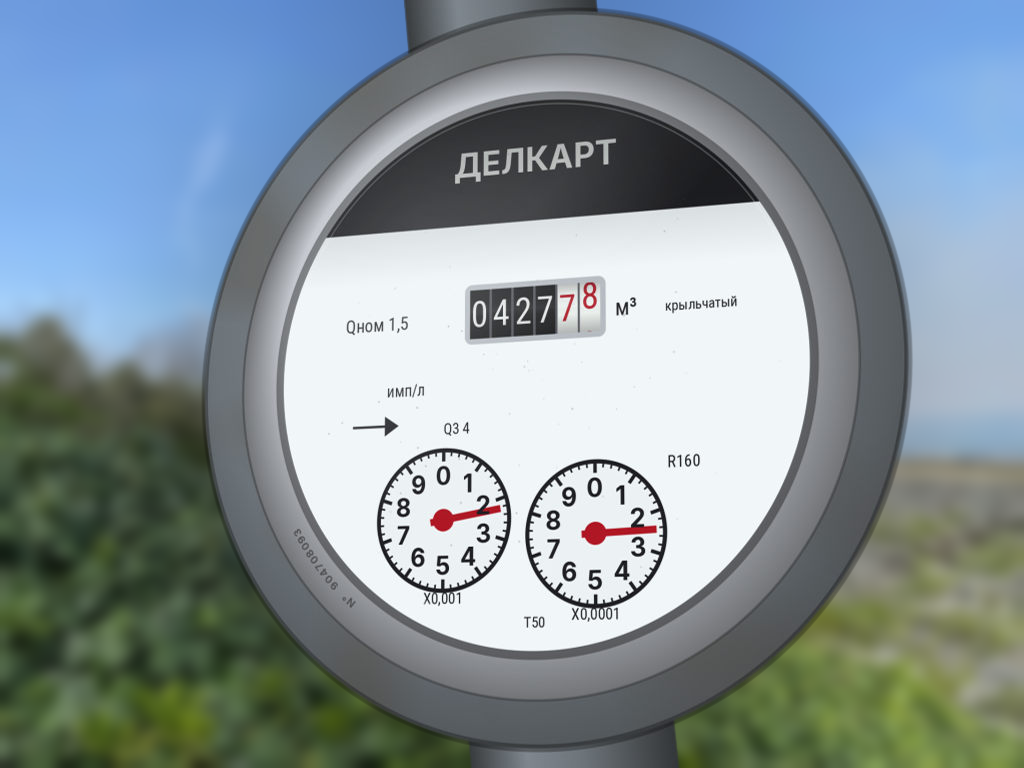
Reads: 427.7822m³
